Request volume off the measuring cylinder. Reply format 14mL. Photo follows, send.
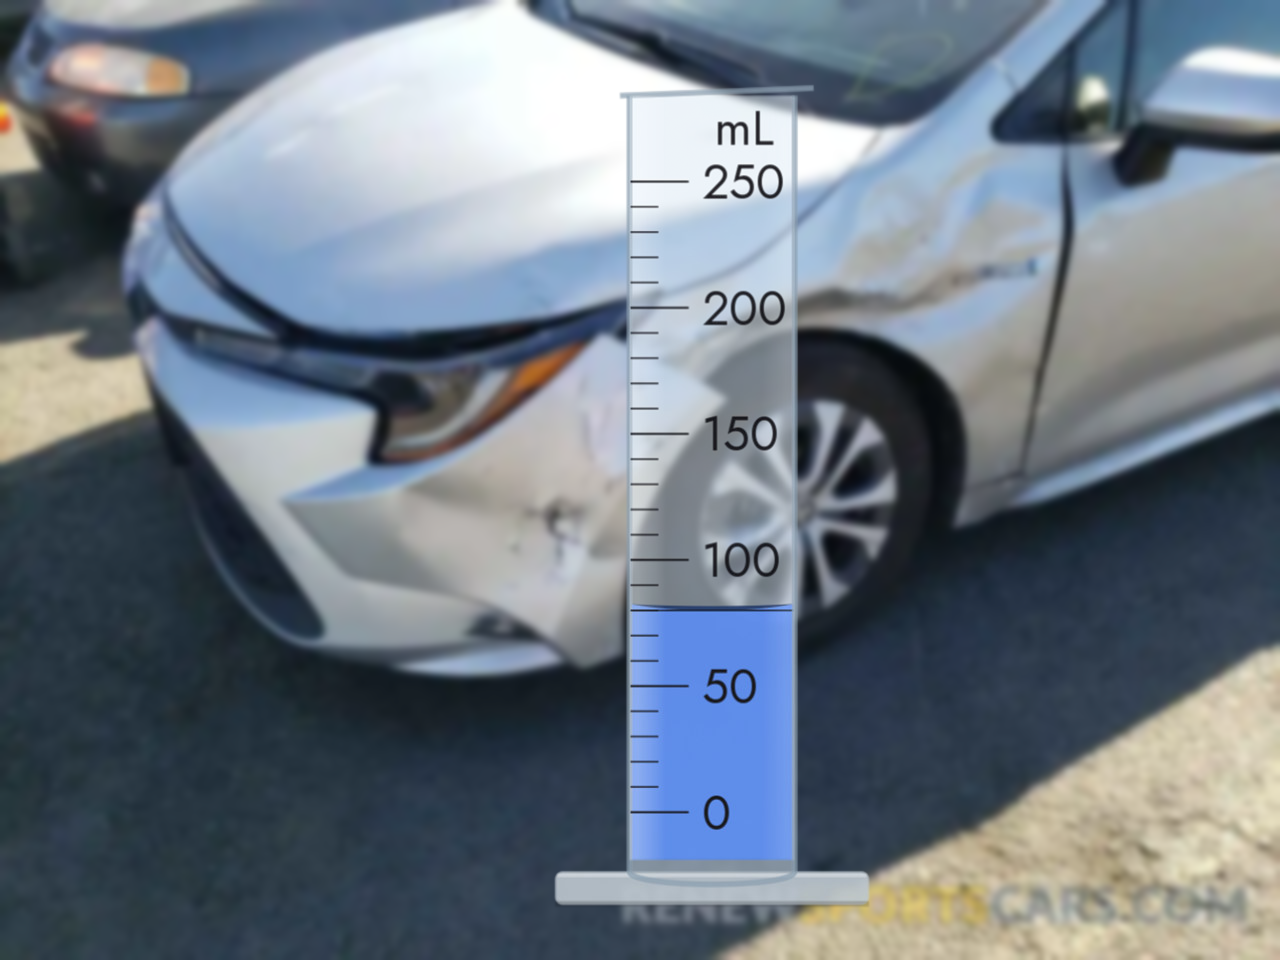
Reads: 80mL
